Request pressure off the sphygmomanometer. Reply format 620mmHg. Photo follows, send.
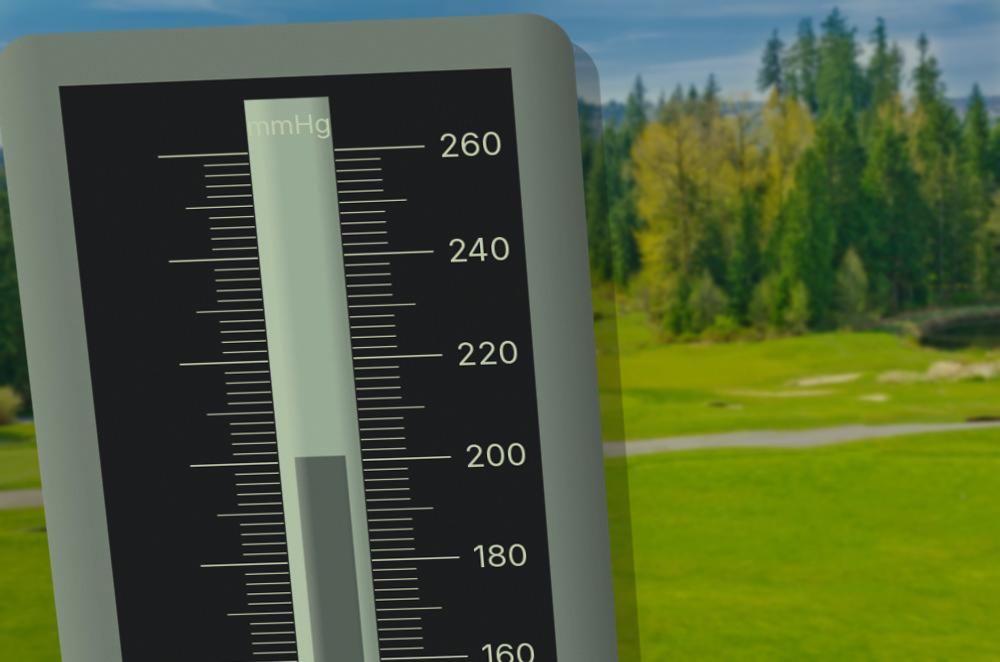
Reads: 201mmHg
